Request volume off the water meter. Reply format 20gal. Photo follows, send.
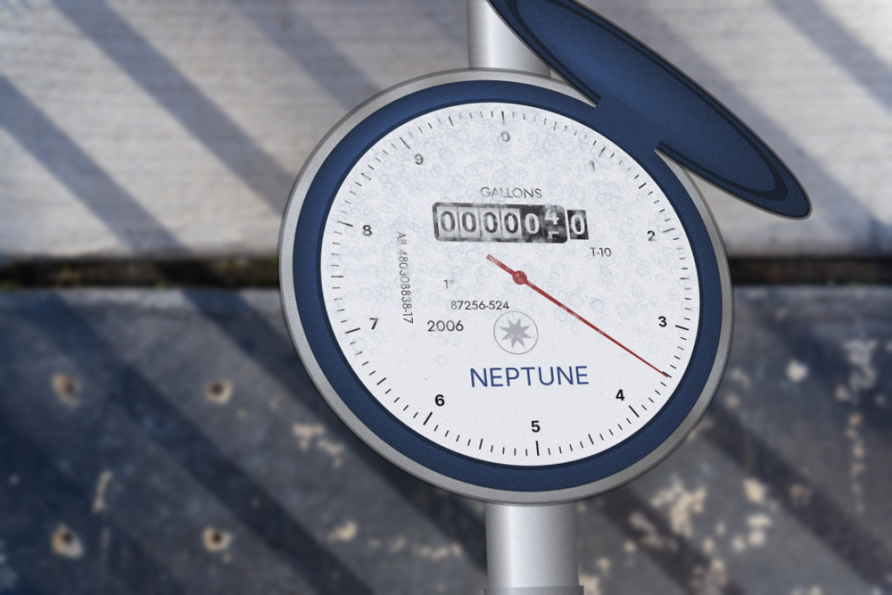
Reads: 43.5gal
